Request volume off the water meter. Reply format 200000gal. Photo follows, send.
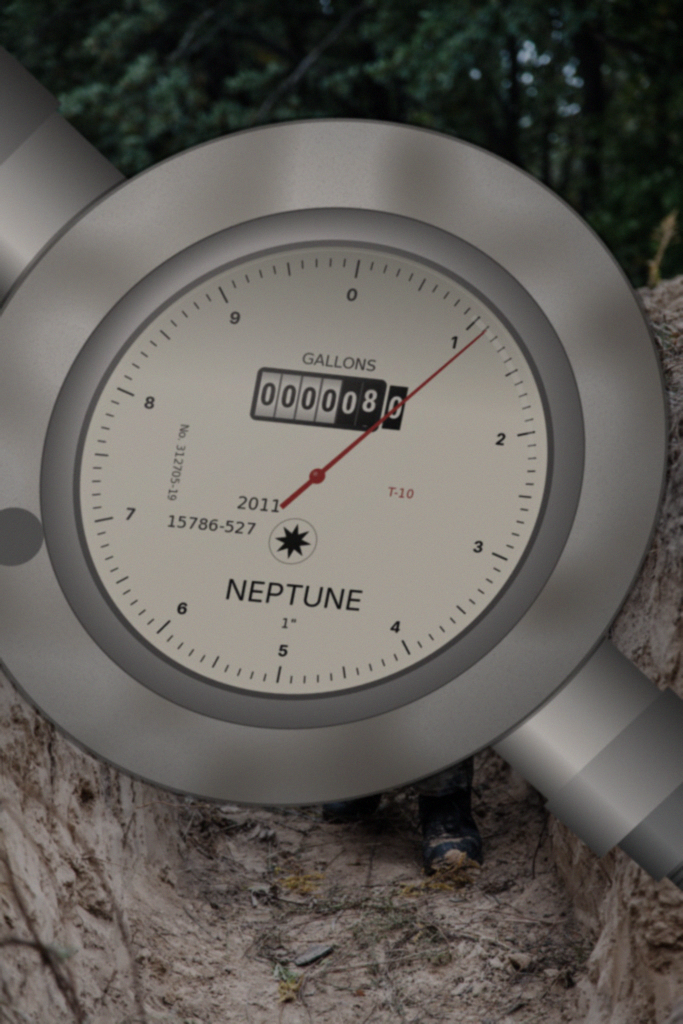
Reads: 81.1gal
